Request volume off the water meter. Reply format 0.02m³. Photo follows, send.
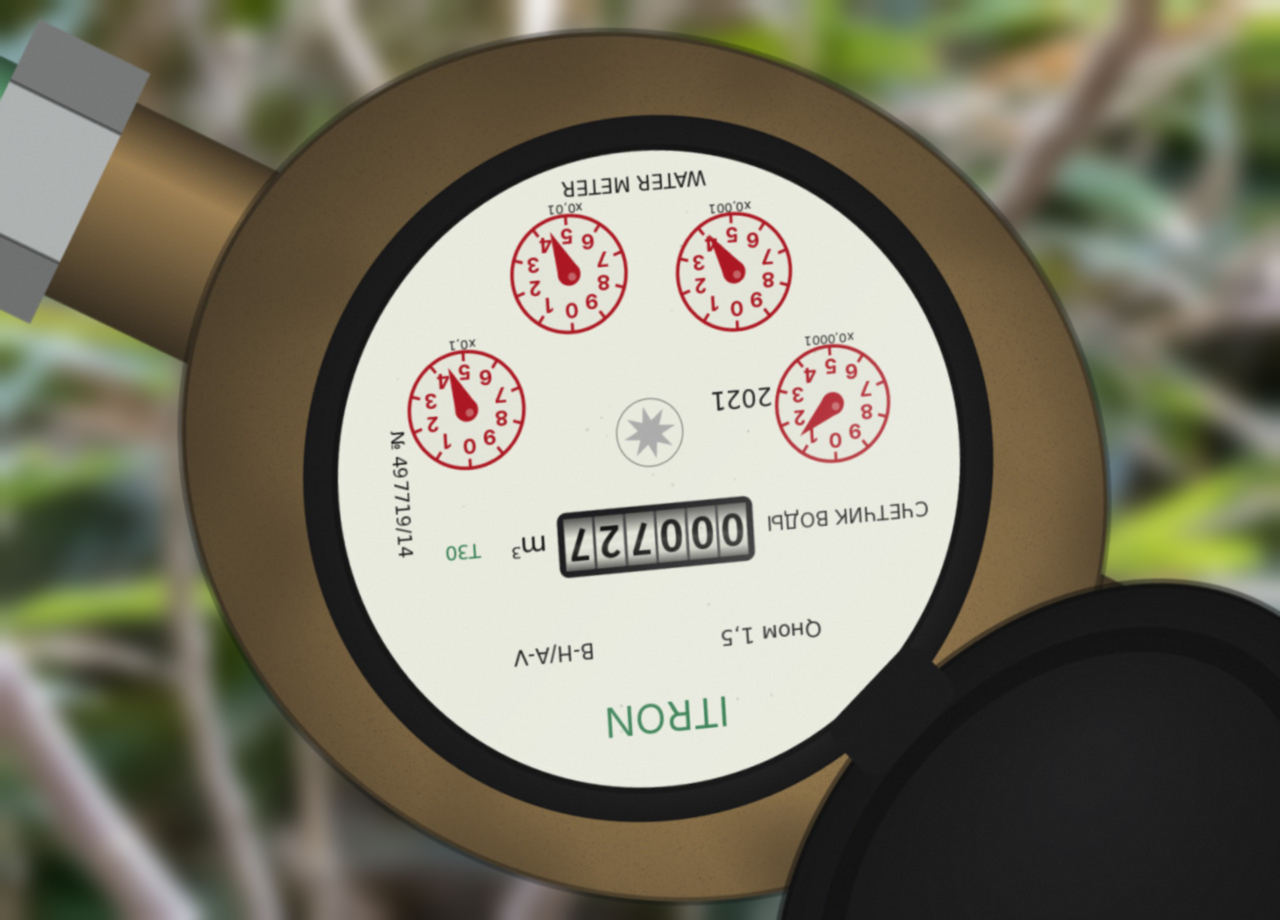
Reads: 727.4441m³
